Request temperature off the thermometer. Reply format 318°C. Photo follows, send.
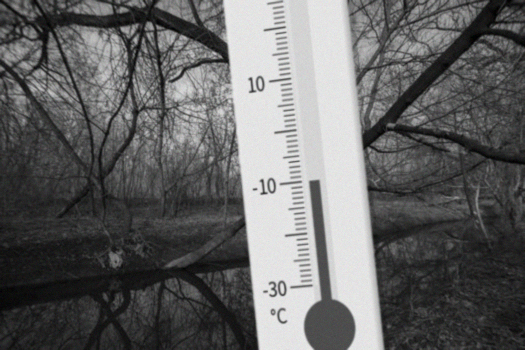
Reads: -10°C
